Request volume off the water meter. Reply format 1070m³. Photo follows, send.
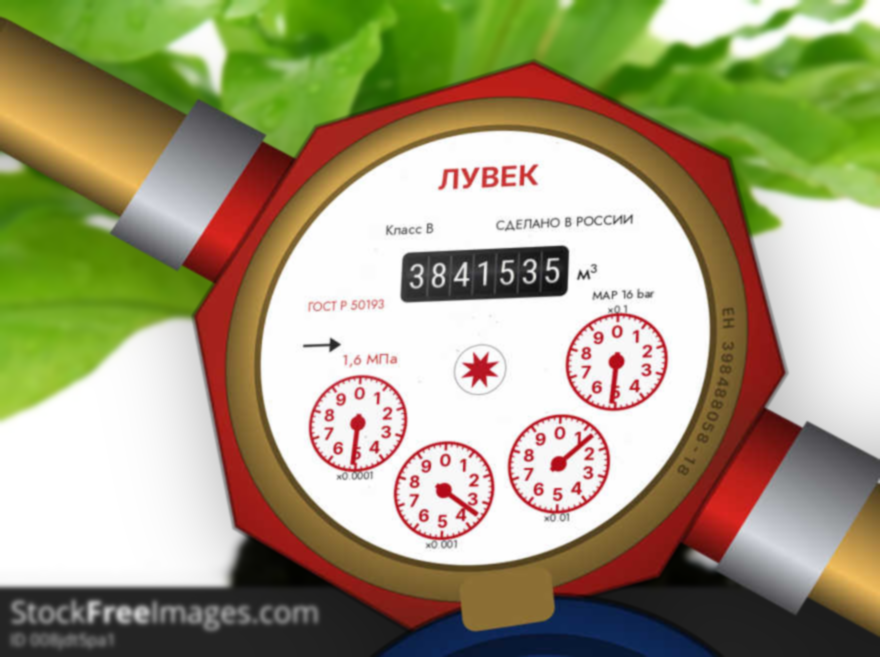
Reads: 3841535.5135m³
